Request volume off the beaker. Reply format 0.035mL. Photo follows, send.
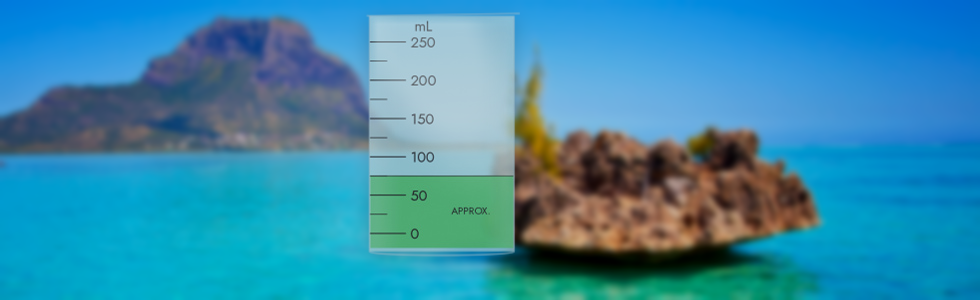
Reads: 75mL
